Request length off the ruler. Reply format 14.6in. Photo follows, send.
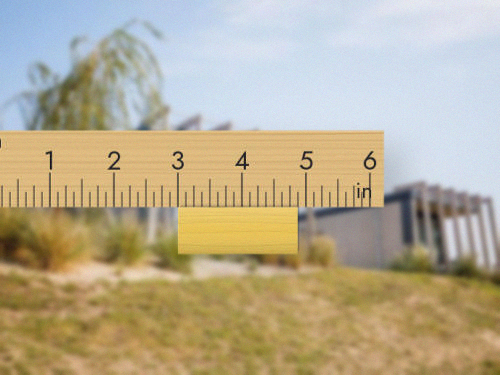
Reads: 1.875in
